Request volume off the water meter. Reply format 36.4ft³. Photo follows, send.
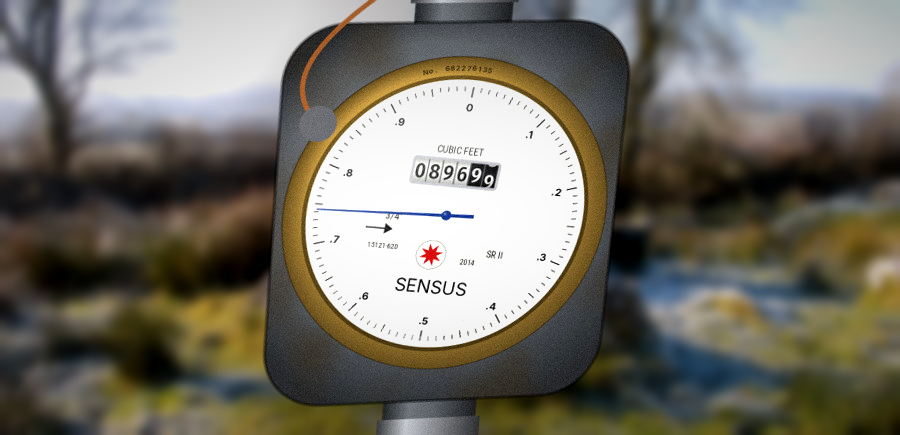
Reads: 89698.74ft³
